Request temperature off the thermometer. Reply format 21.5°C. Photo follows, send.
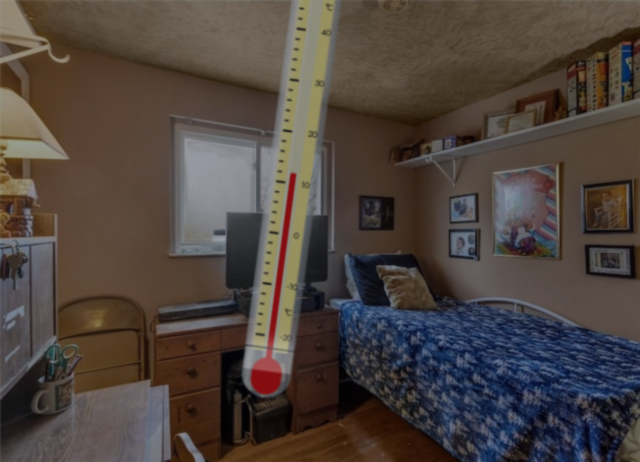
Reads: 12°C
